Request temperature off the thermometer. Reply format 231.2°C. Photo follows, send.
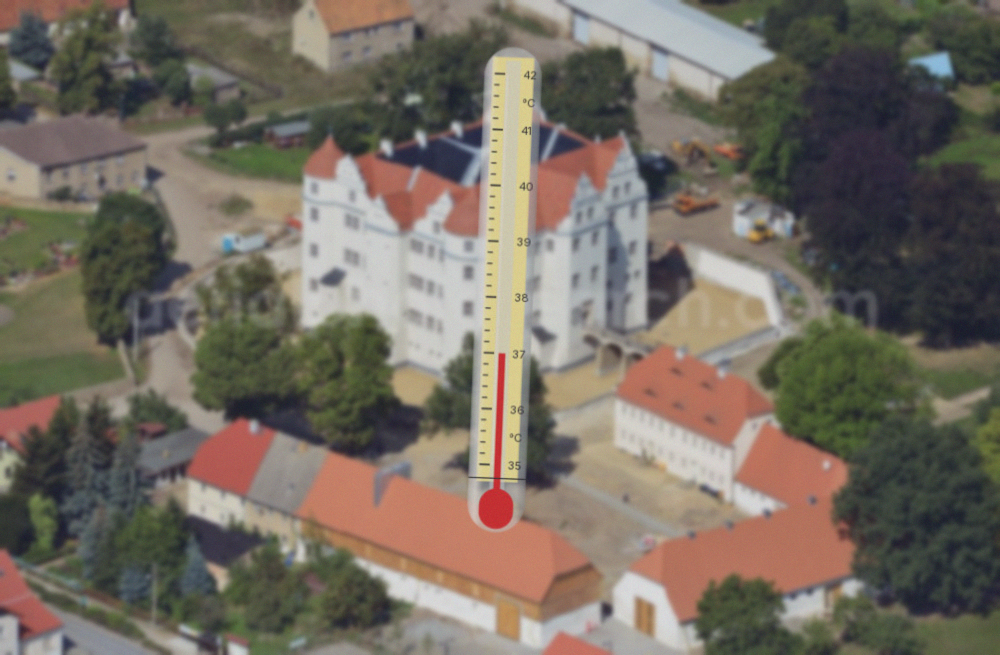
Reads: 37°C
